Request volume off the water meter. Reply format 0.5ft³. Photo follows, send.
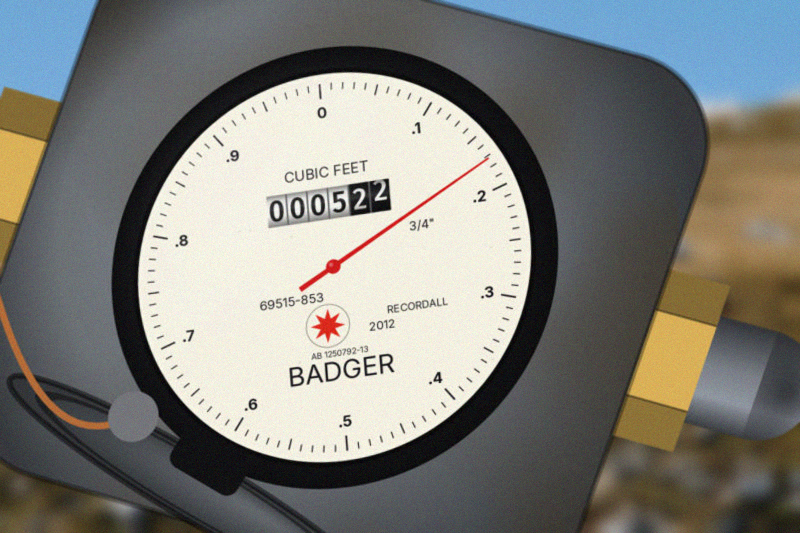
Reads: 522.17ft³
